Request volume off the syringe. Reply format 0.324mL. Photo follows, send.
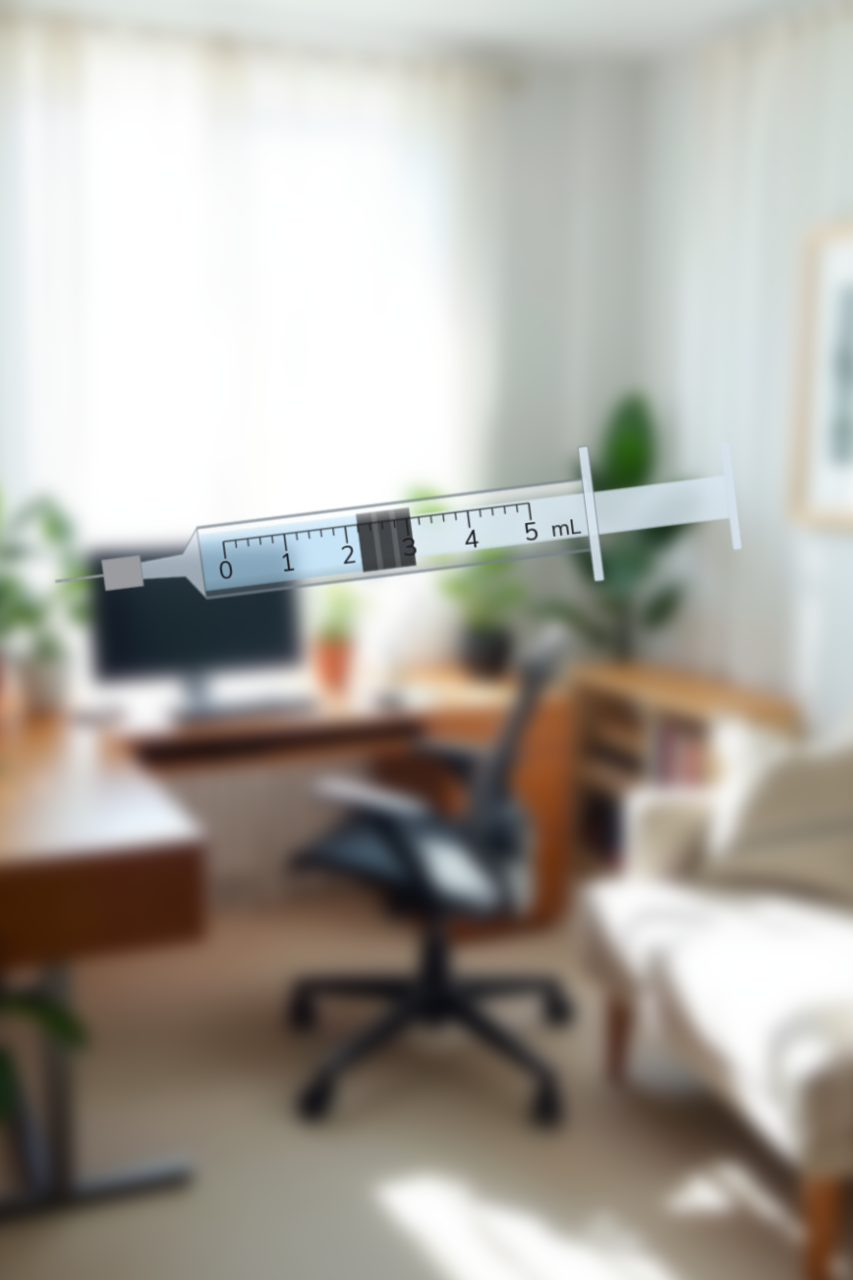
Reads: 2.2mL
